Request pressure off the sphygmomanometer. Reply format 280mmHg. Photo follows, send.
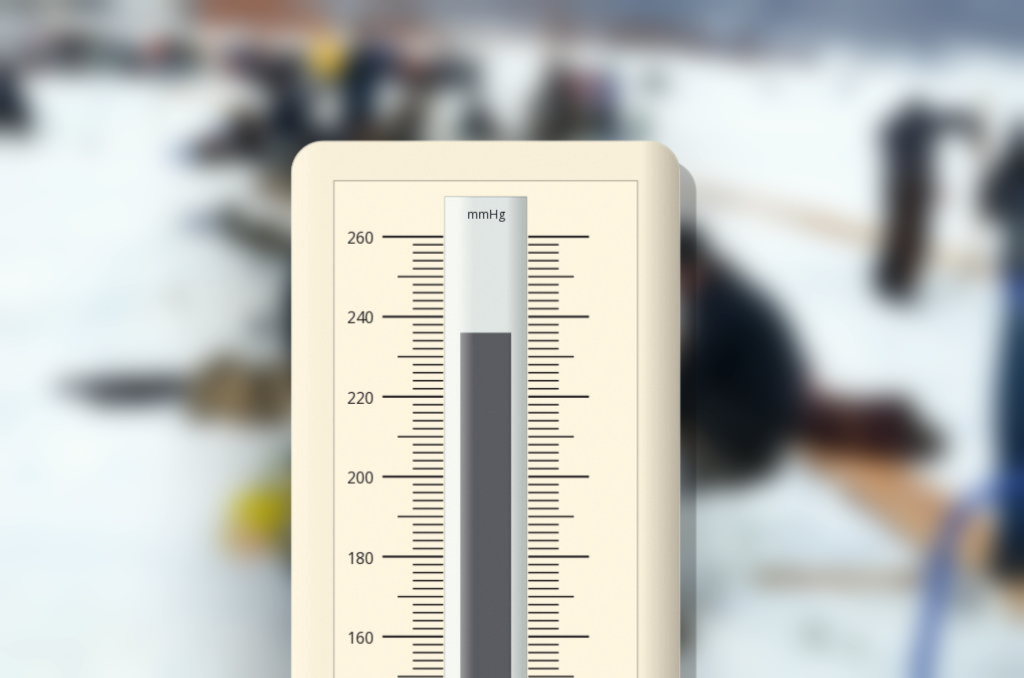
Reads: 236mmHg
